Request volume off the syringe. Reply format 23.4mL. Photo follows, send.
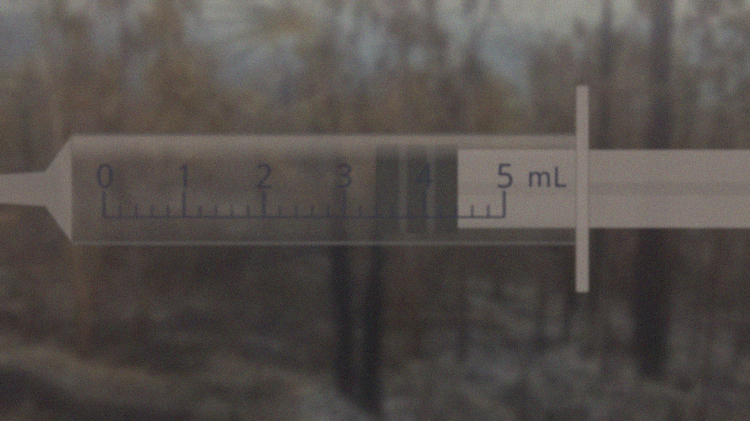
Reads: 3.4mL
